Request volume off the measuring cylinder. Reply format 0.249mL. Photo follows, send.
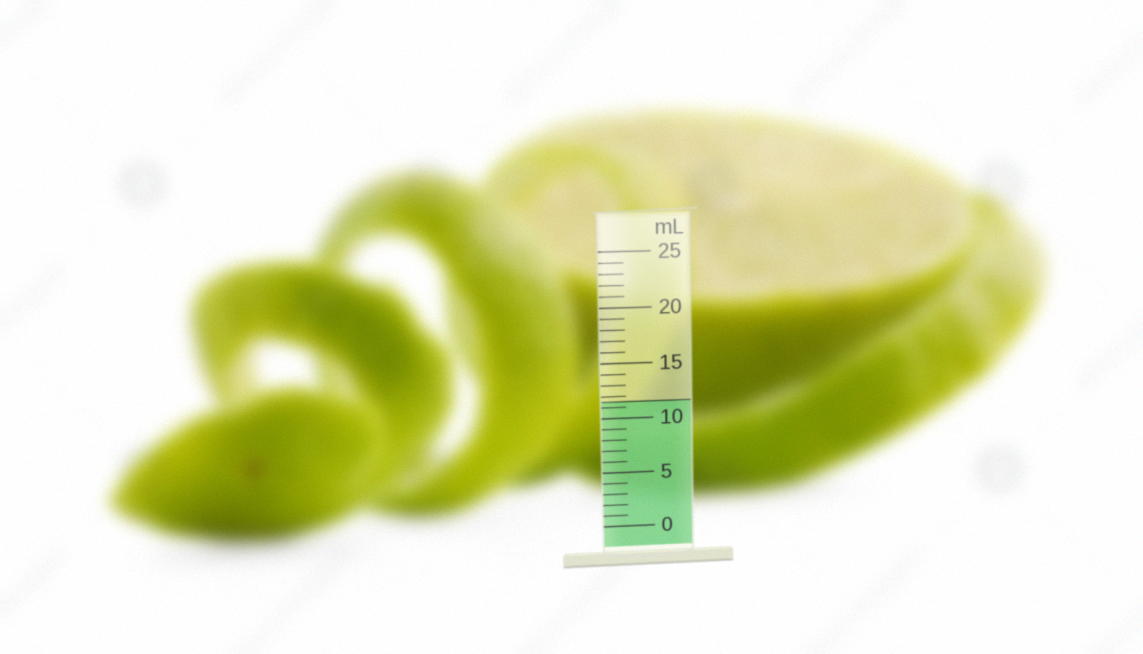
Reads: 11.5mL
